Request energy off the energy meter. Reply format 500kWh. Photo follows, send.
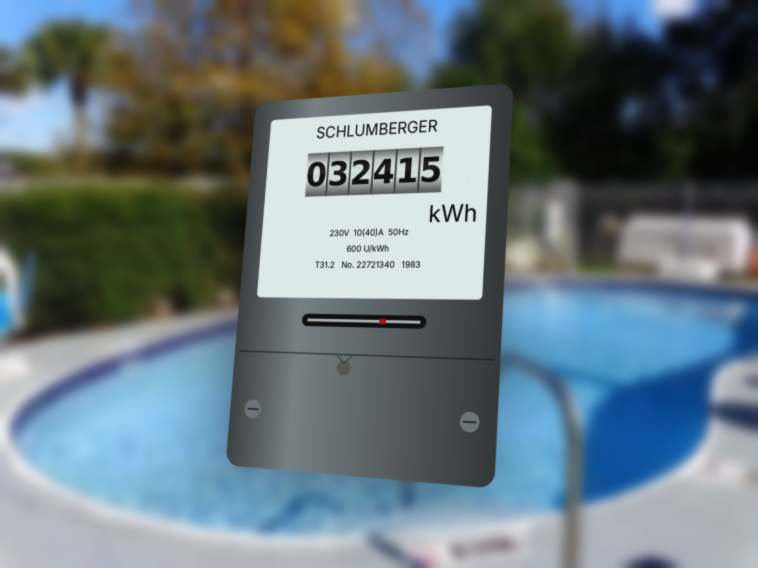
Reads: 32415kWh
